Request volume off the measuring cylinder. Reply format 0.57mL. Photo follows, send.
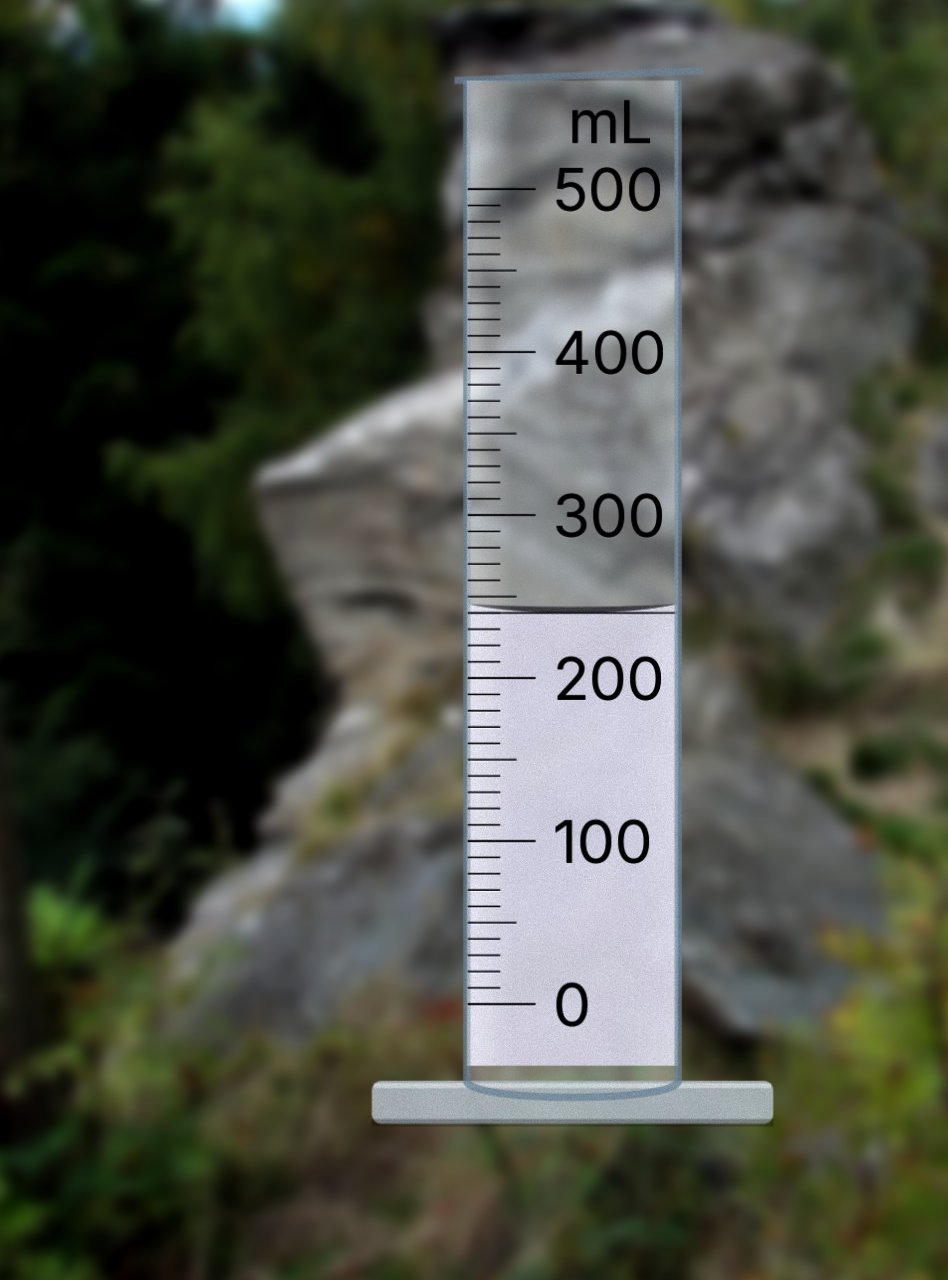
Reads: 240mL
